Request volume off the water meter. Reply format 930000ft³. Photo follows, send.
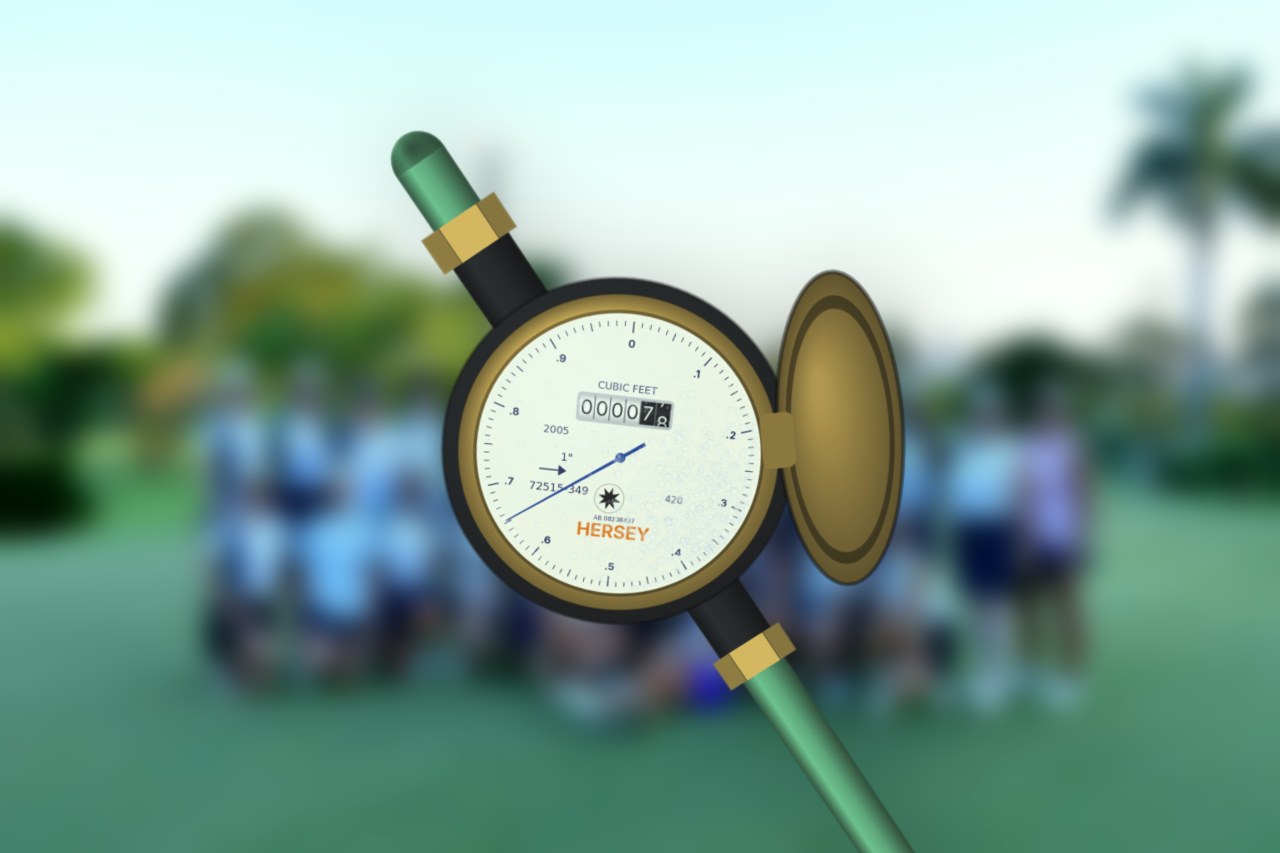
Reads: 77.65ft³
